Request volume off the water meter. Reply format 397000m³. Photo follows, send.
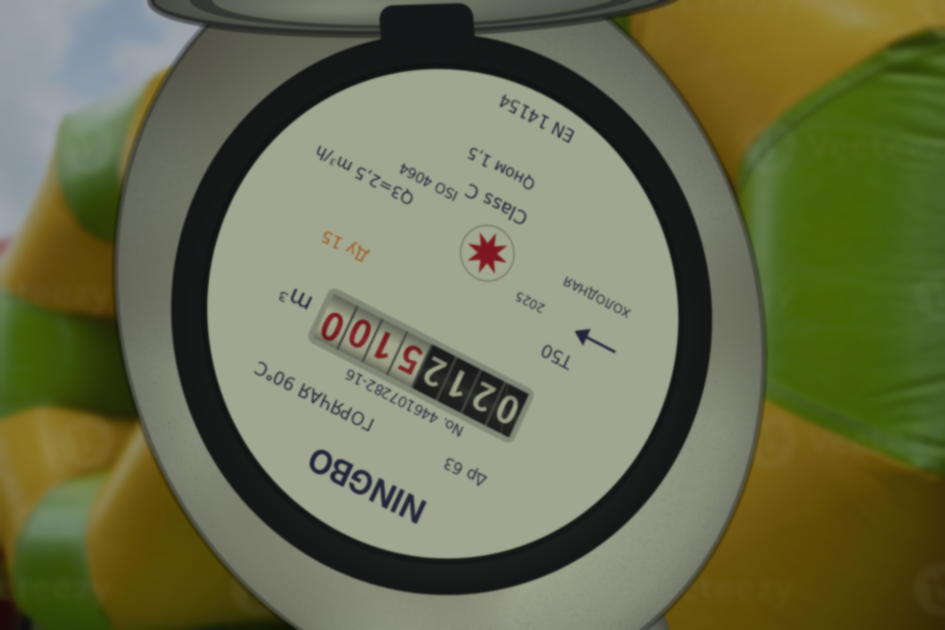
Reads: 212.5100m³
